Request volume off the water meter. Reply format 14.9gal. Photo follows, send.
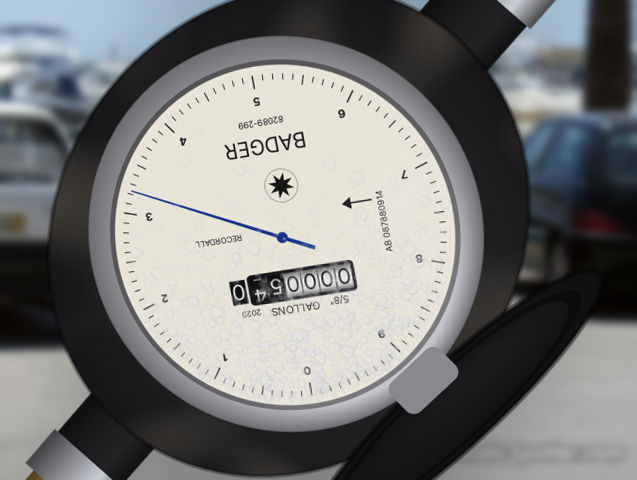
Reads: 543.2gal
